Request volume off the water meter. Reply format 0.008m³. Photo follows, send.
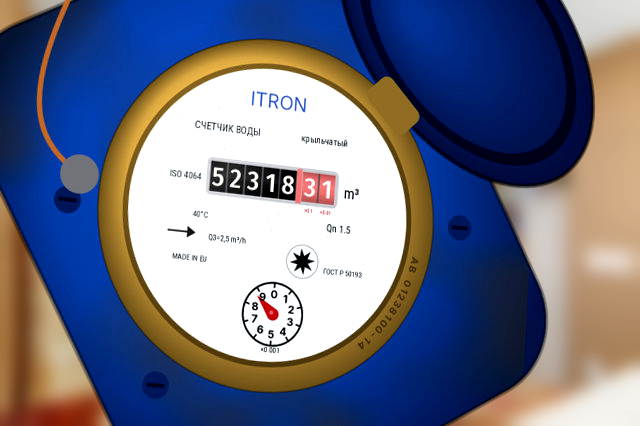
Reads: 52318.318m³
